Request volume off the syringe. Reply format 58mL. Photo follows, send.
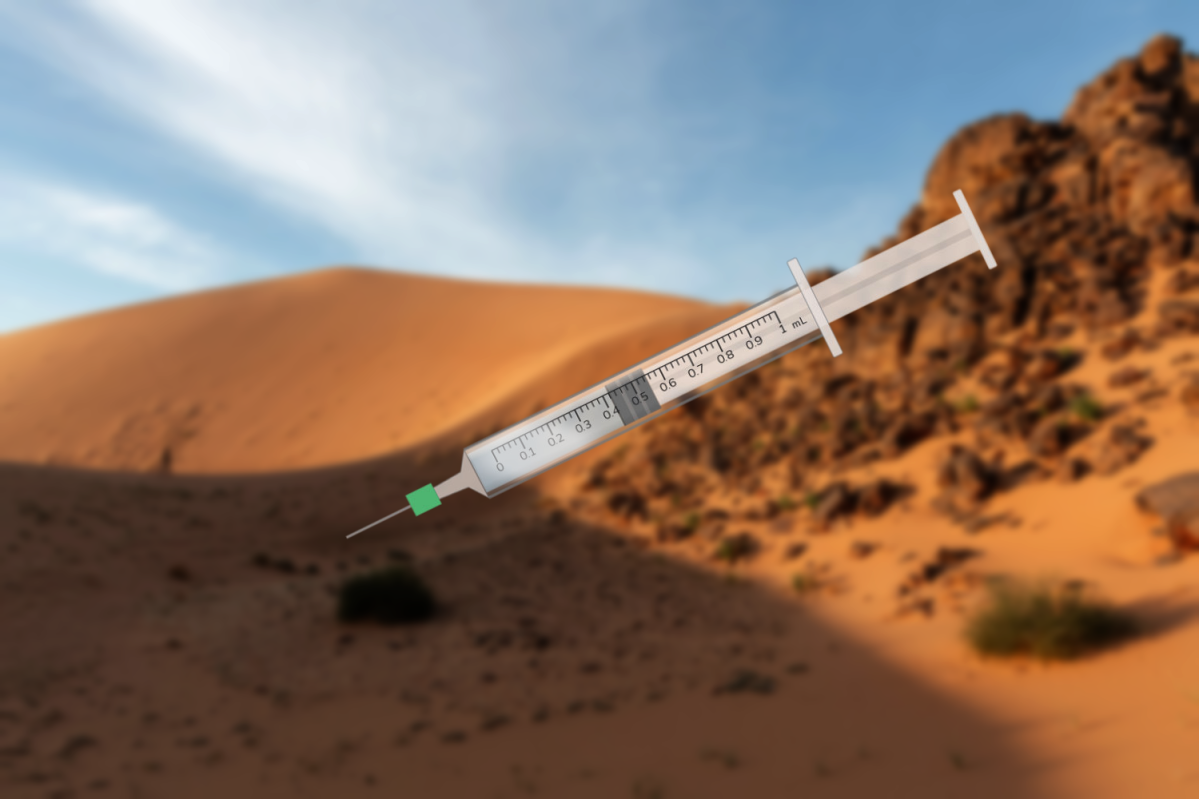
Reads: 0.42mL
